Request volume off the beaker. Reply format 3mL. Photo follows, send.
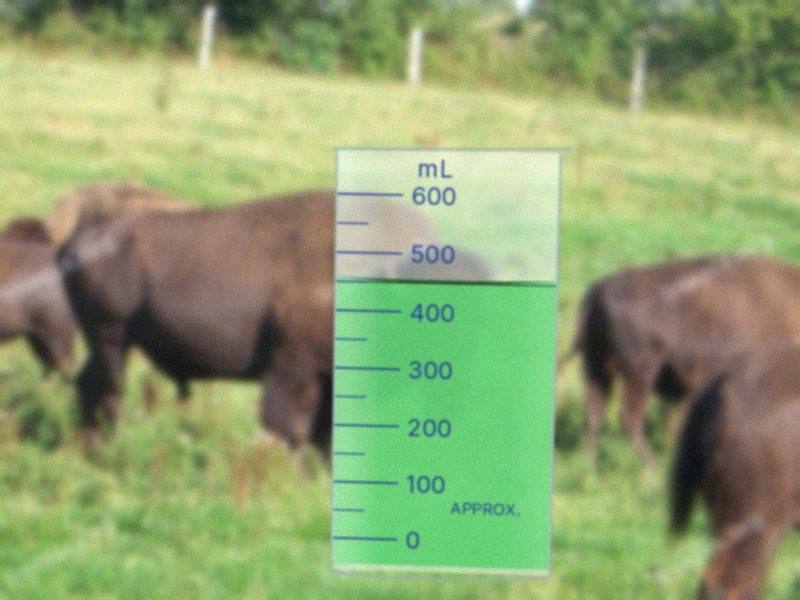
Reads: 450mL
